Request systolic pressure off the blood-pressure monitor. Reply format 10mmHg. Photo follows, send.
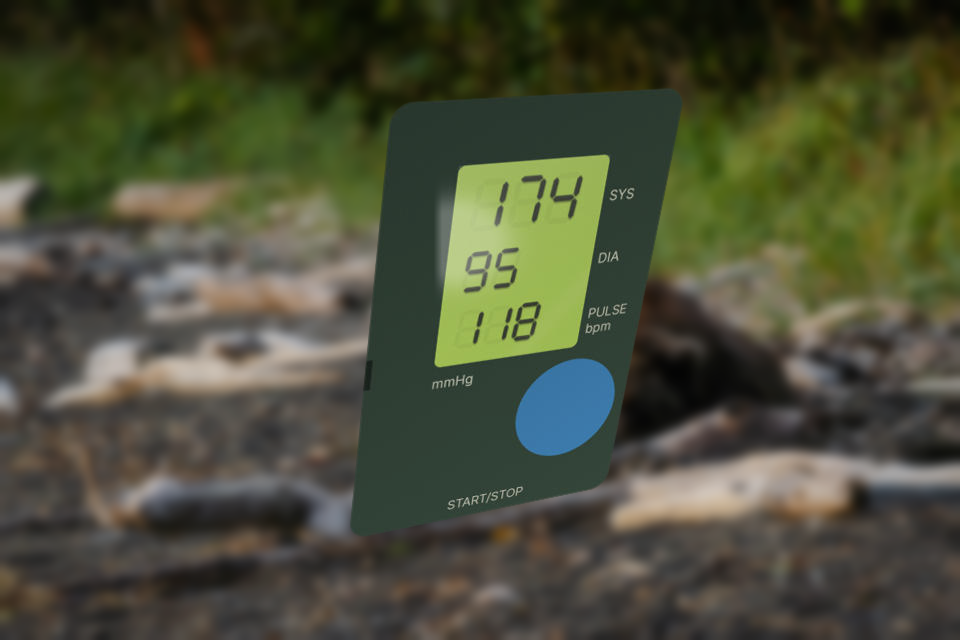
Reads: 174mmHg
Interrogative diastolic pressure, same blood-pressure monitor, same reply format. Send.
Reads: 95mmHg
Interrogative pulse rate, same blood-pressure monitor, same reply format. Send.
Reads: 118bpm
